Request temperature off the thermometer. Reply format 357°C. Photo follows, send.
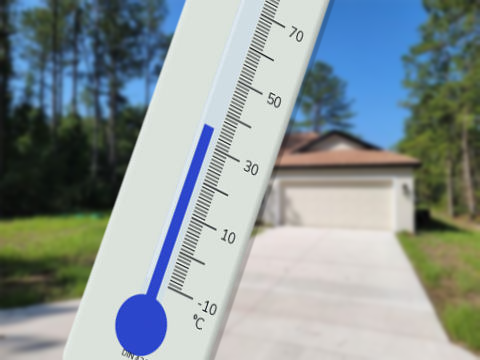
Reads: 35°C
